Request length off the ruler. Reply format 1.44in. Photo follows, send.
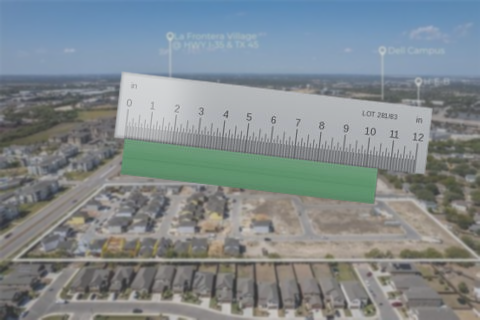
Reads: 10.5in
